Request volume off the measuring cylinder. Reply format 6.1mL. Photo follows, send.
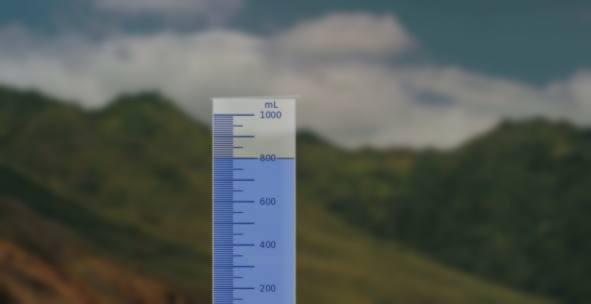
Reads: 800mL
